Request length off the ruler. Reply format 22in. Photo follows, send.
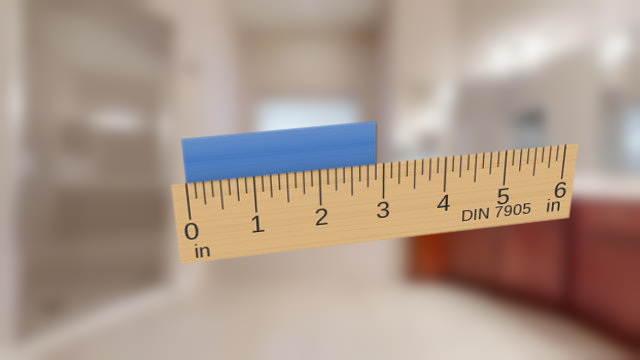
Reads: 2.875in
